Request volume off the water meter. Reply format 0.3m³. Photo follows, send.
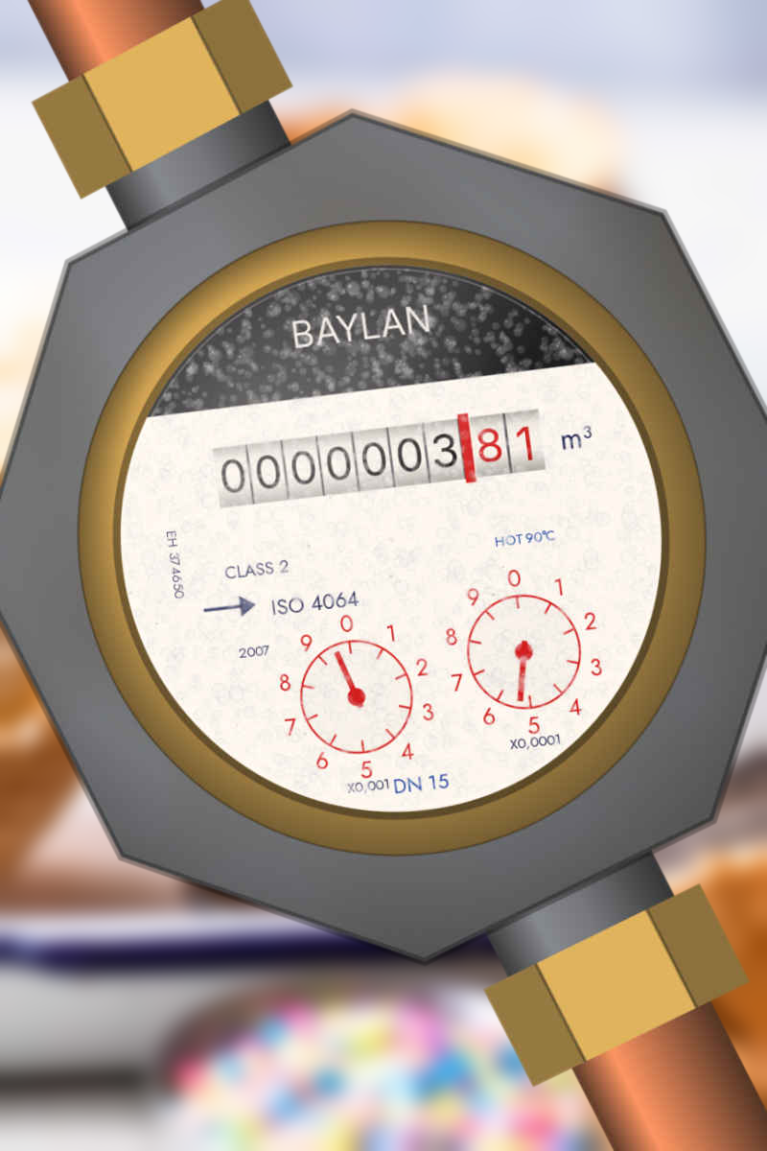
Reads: 3.8095m³
